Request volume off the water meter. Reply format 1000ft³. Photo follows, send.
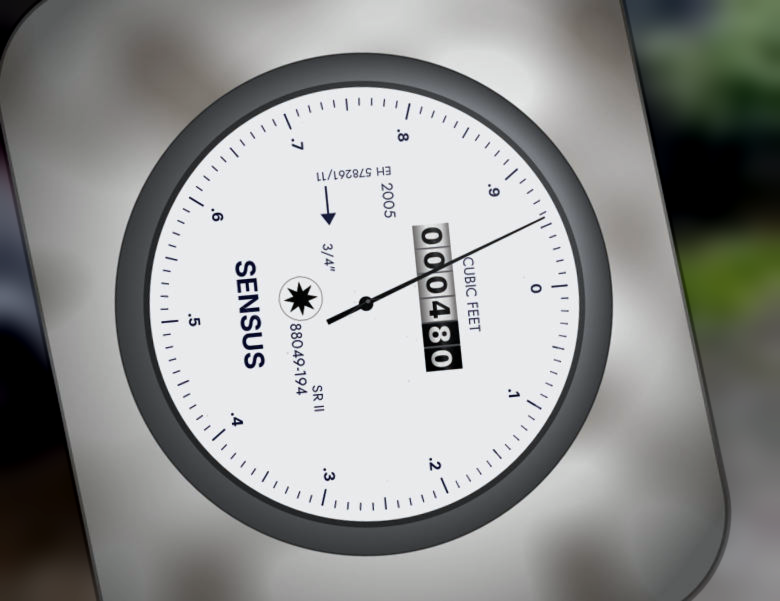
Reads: 479.94ft³
